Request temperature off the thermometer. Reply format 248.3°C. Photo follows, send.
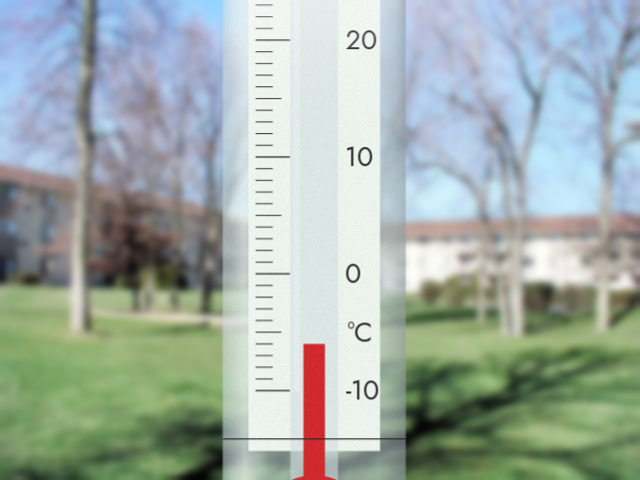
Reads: -6°C
